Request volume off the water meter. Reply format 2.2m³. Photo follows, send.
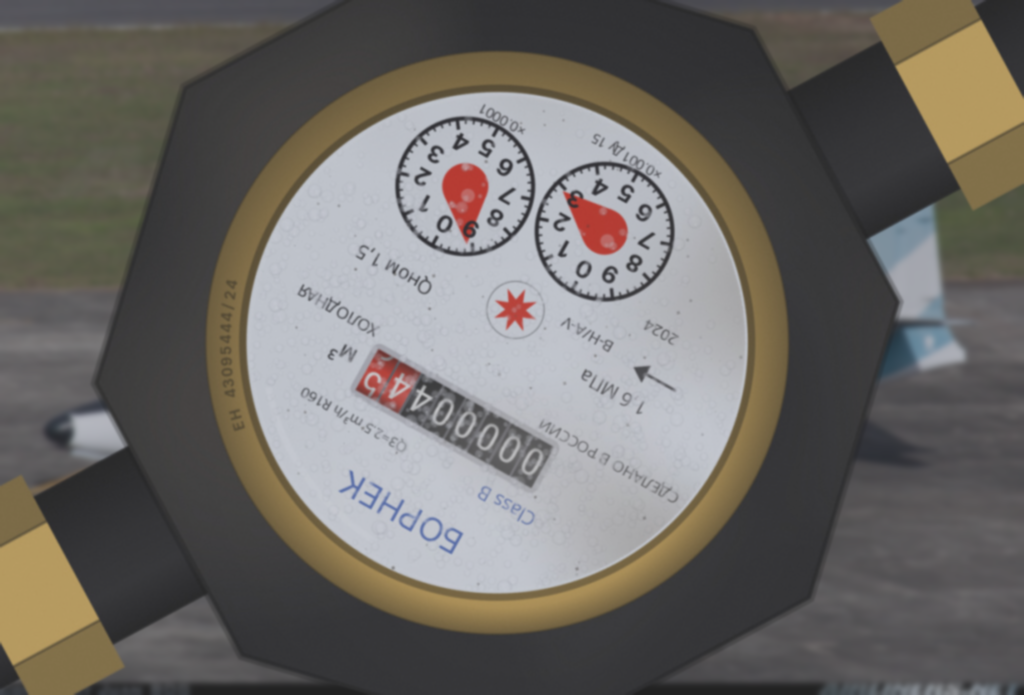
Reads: 4.4529m³
